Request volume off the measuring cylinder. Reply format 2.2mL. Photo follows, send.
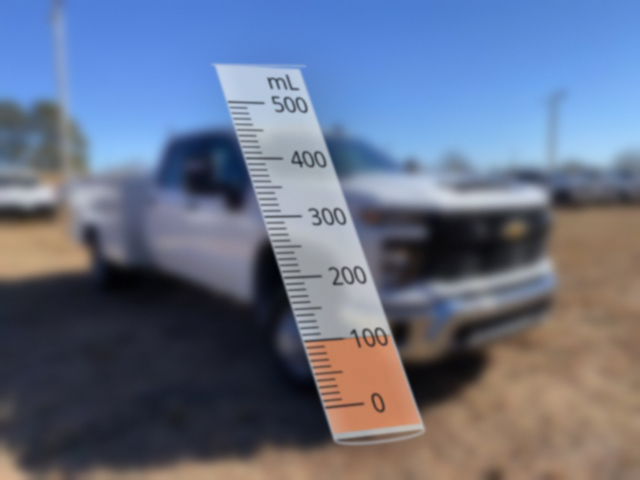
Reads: 100mL
